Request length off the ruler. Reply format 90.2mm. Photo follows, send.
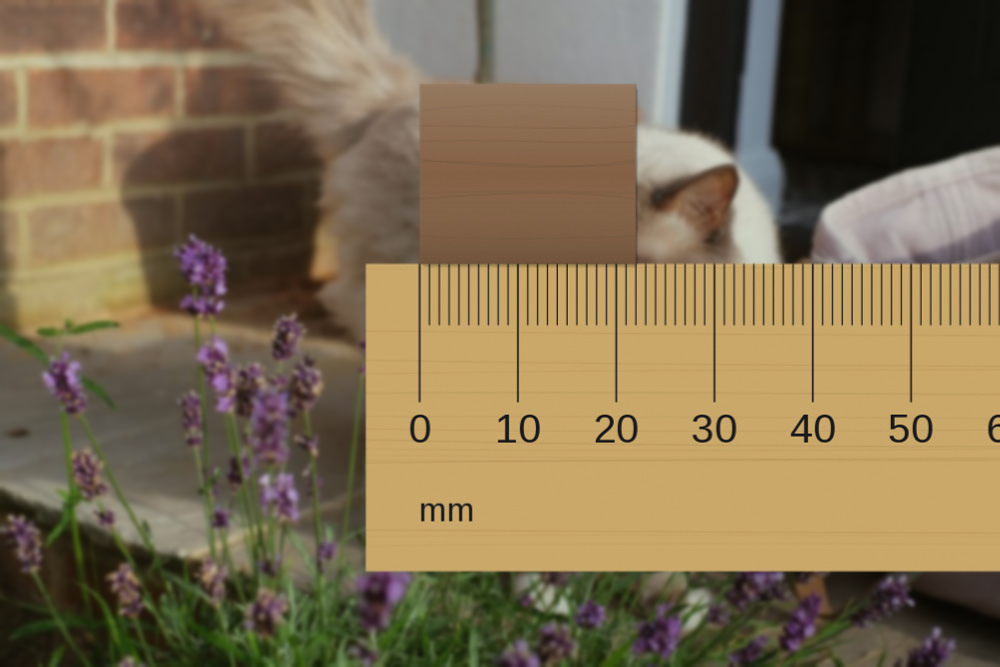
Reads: 22mm
